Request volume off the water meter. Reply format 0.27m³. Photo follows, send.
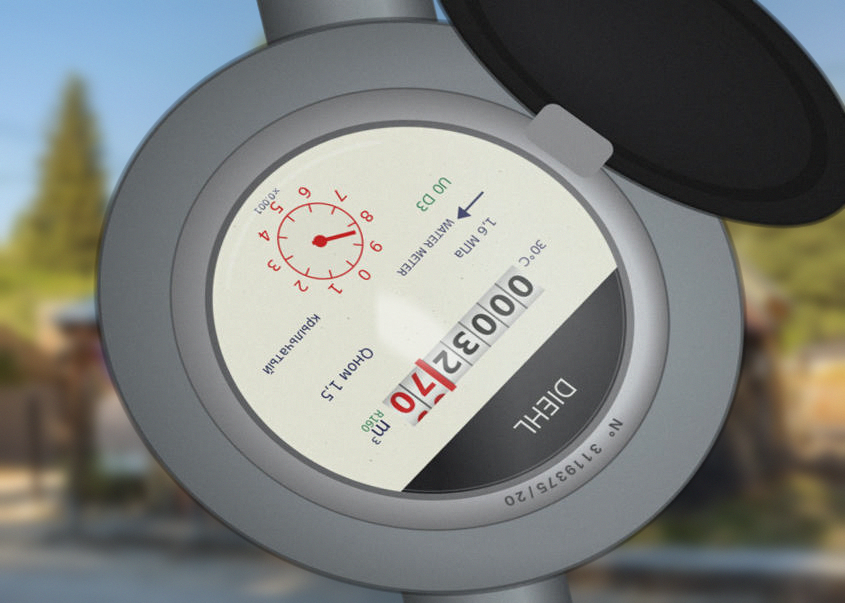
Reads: 32.698m³
